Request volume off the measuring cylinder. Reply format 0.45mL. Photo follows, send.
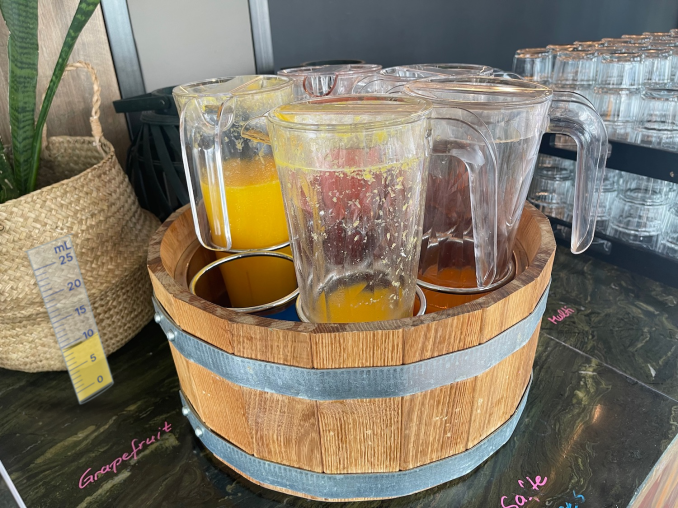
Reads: 9mL
